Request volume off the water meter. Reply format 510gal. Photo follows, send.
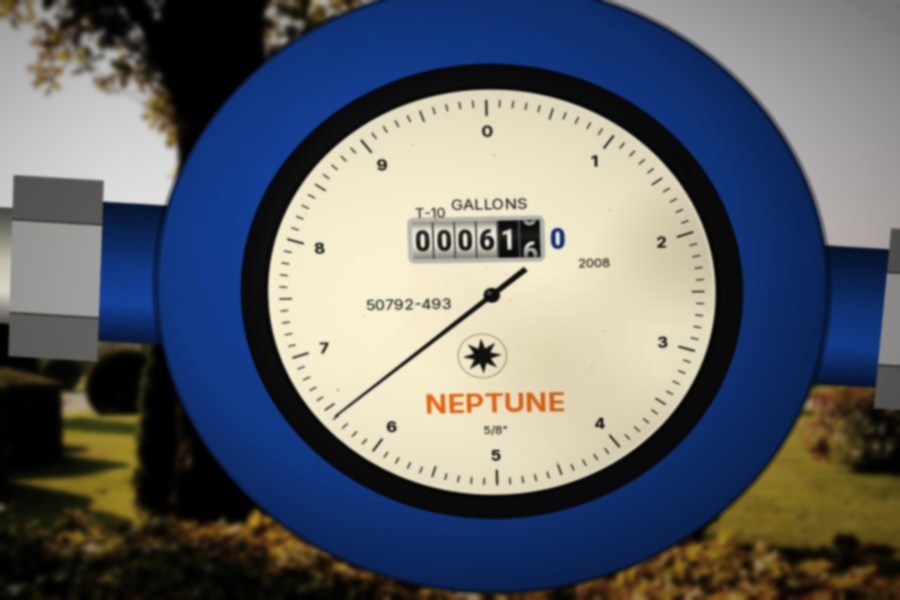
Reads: 6156.4gal
